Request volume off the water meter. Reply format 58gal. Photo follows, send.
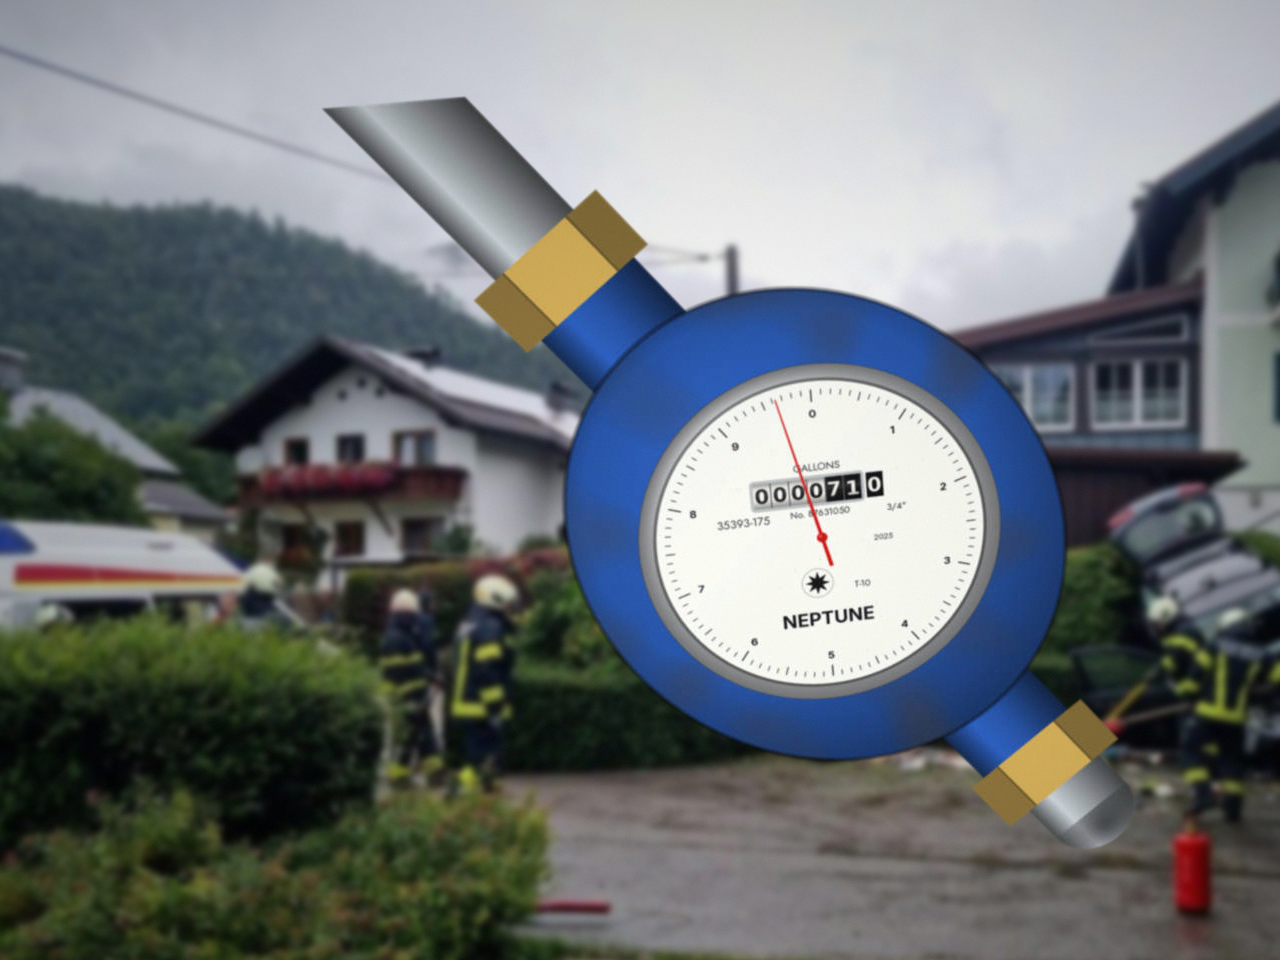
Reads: 709.6gal
